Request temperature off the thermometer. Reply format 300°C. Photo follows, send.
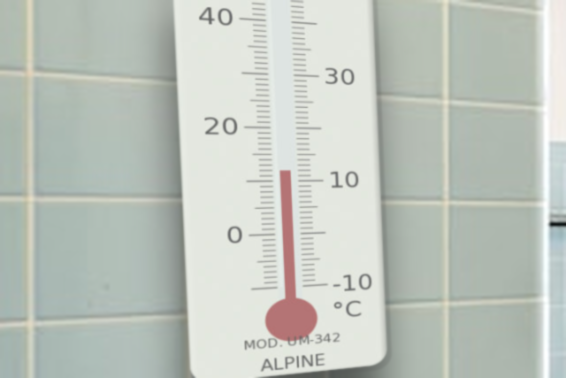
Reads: 12°C
